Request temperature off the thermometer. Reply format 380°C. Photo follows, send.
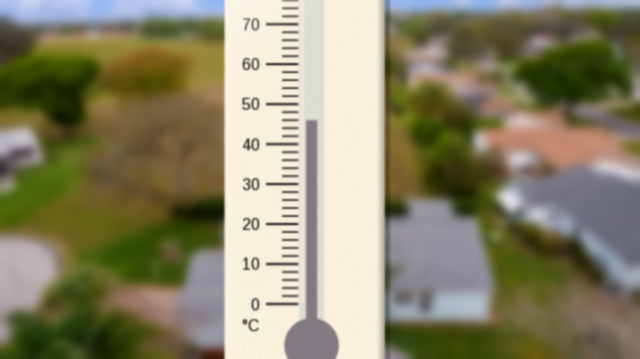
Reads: 46°C
